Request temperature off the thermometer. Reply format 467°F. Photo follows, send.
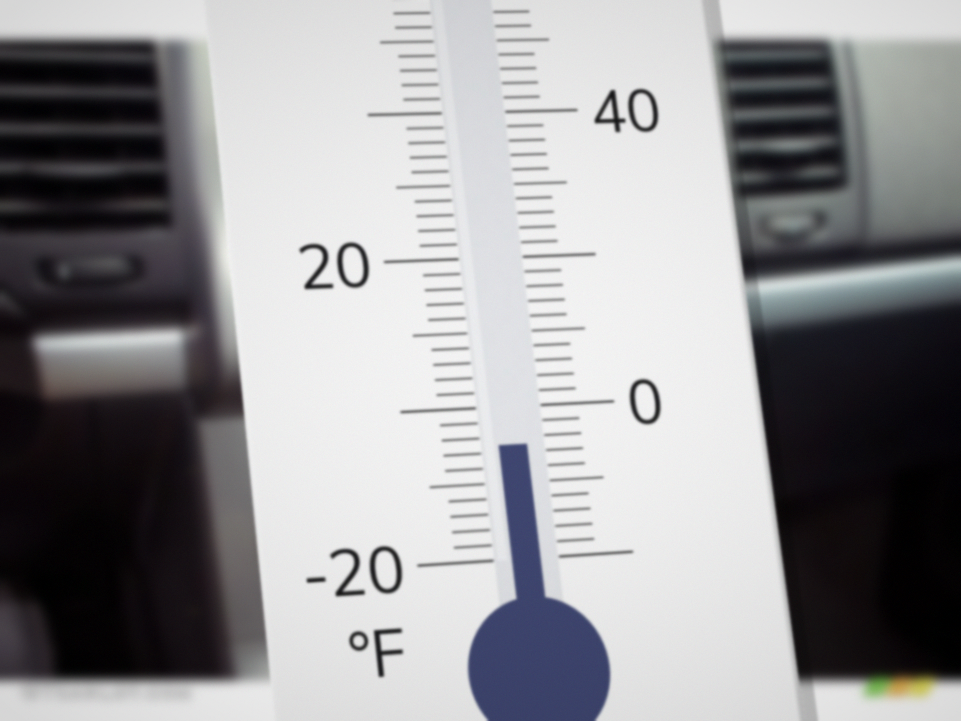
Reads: -5°F
